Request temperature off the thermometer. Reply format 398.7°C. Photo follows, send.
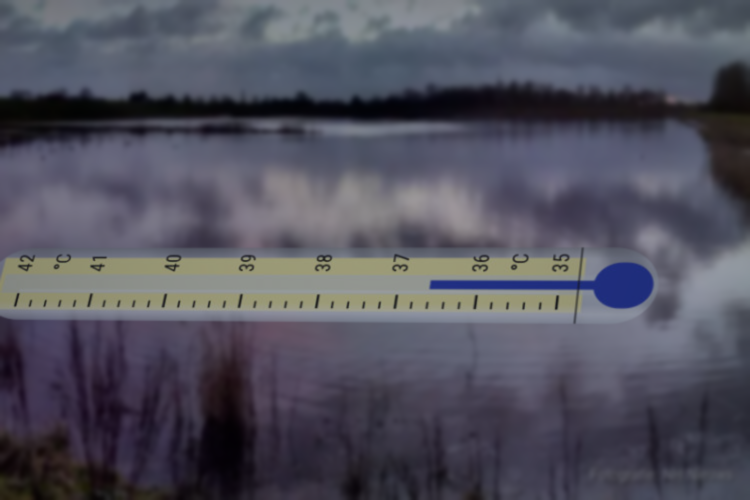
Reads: 36.6°C
